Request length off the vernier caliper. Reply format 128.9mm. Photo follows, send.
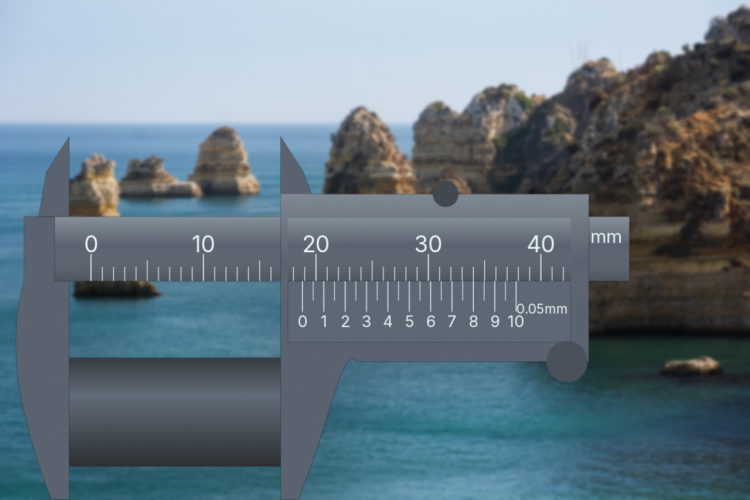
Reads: 18.8mm
